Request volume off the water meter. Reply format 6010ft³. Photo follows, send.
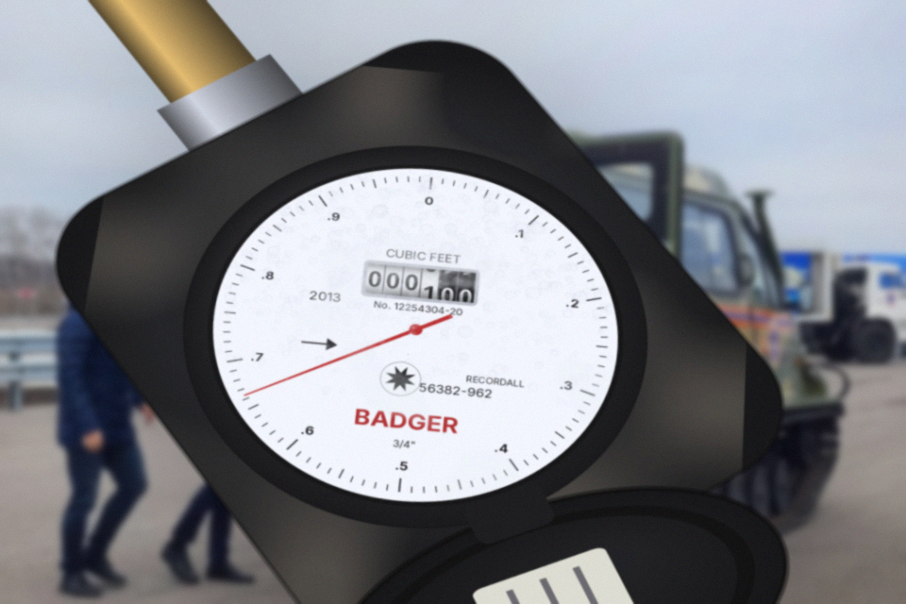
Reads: 99.66ft³
